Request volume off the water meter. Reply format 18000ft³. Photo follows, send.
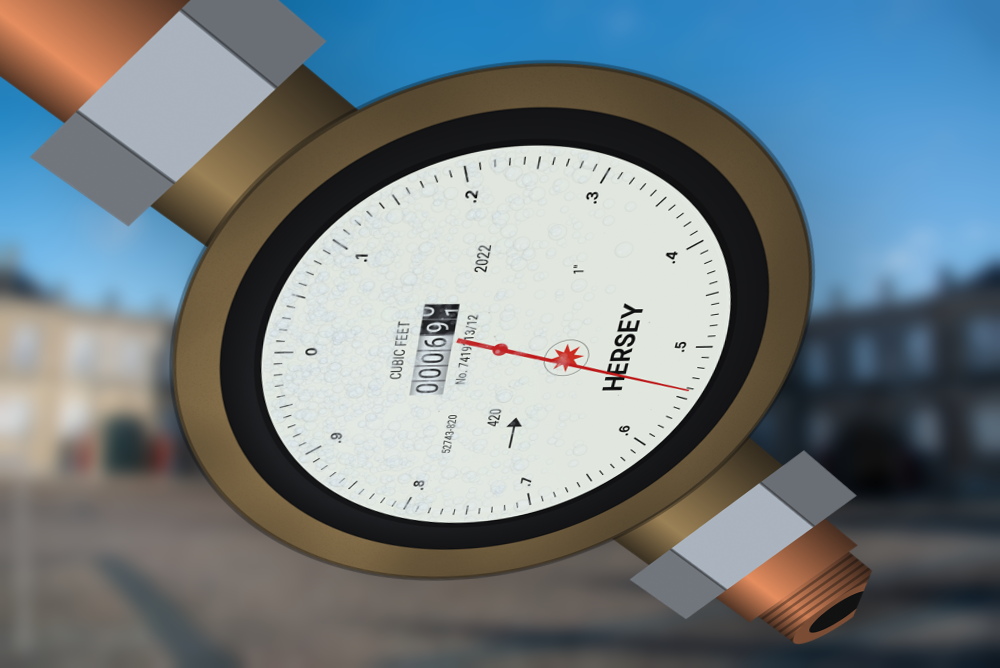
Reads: 690.54ft³
